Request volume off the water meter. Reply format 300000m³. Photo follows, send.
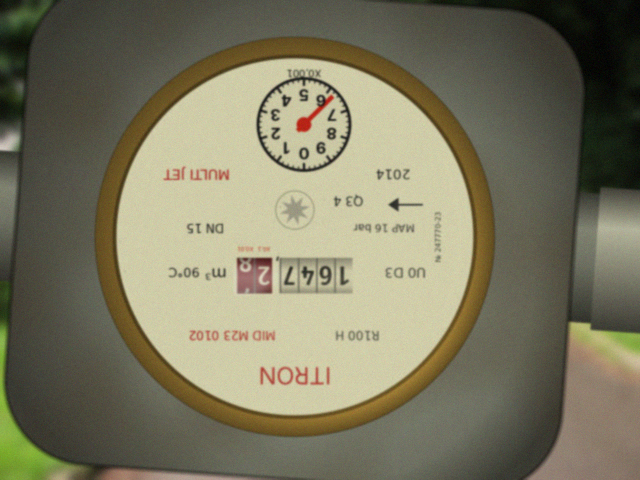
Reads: 1647.276m³
